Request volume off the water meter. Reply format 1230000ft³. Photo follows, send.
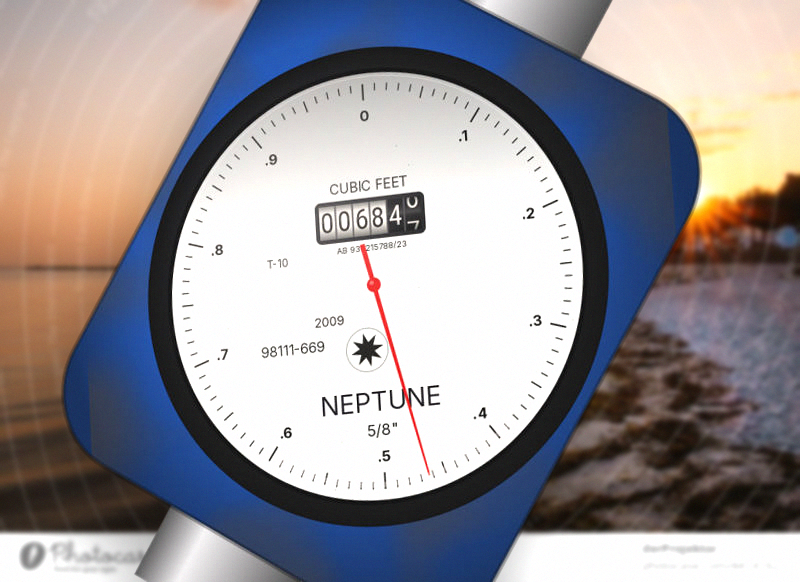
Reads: 6846.46ft³
